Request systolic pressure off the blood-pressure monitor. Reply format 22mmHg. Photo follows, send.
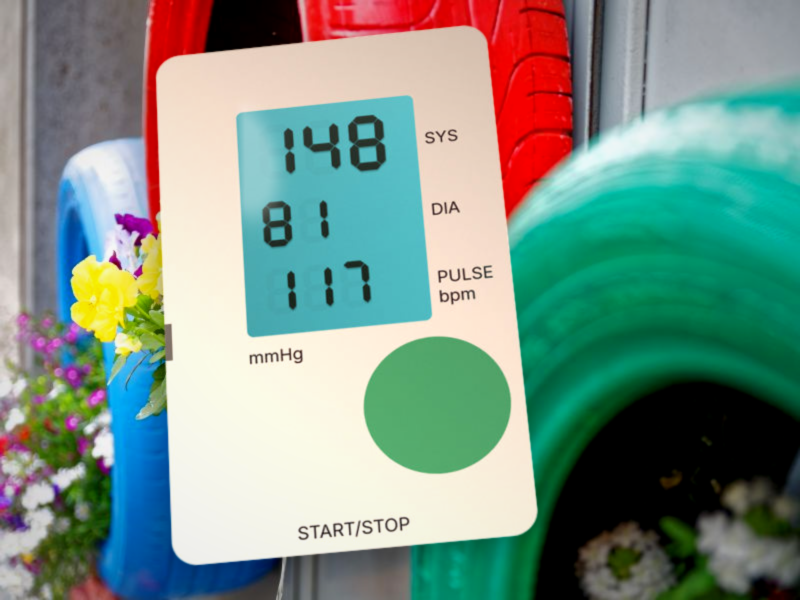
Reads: 148mmHg
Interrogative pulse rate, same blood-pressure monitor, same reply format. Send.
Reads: 117bpm
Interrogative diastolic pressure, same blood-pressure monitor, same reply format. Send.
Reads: 81mmHg
